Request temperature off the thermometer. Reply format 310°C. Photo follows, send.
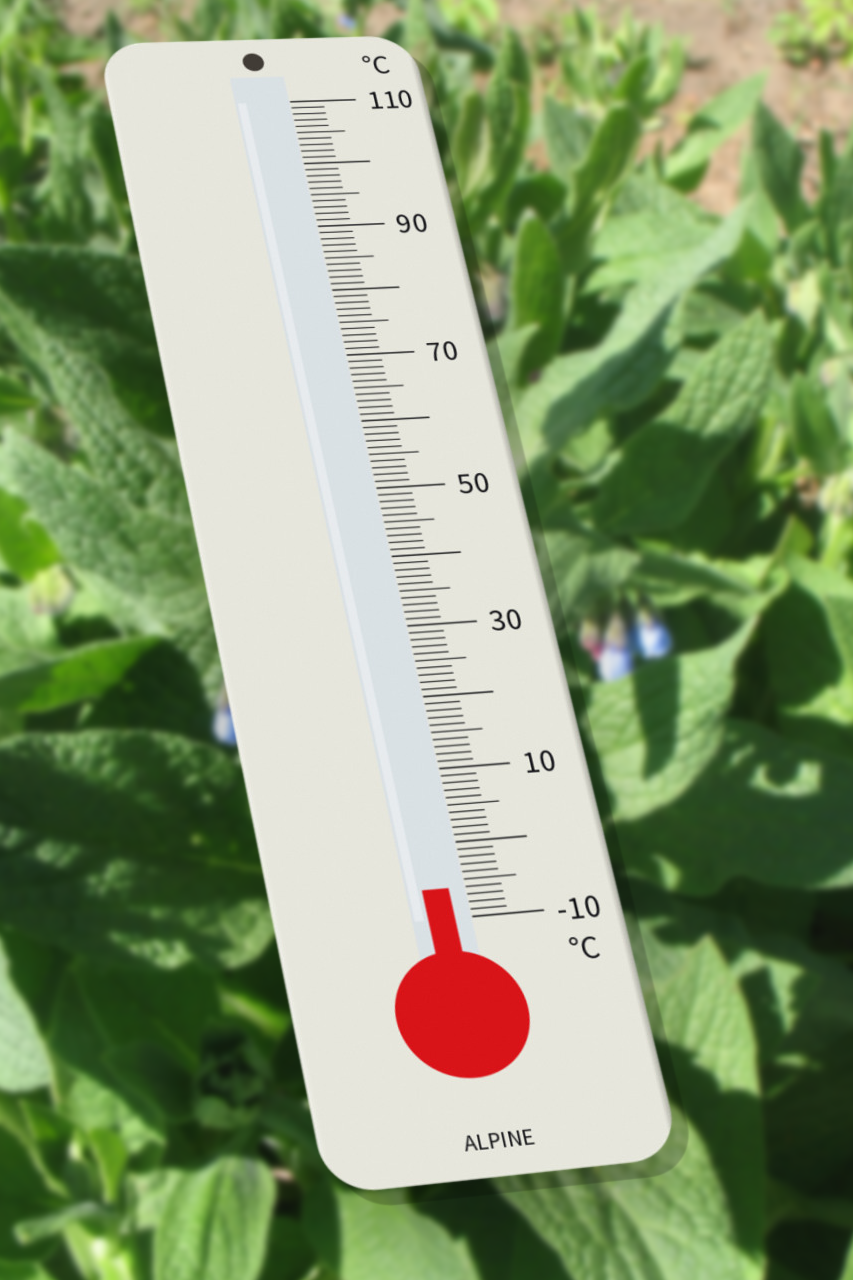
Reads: -6°C
